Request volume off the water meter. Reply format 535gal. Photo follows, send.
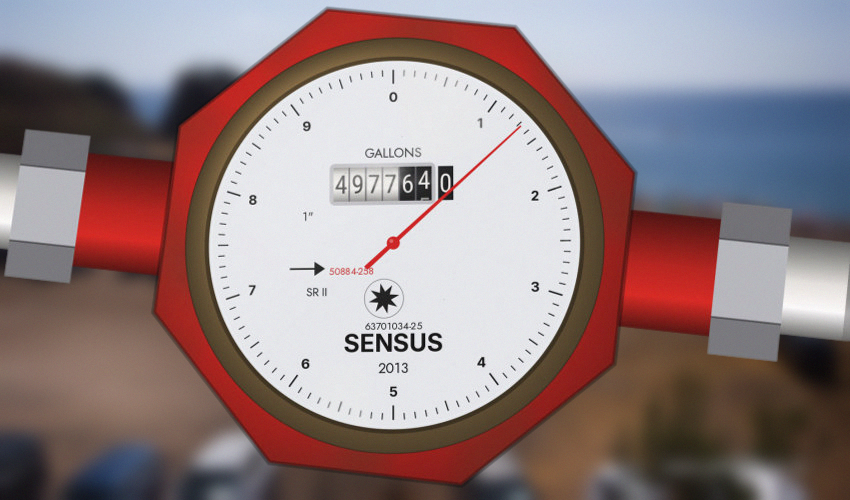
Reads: 4977641.3gal
